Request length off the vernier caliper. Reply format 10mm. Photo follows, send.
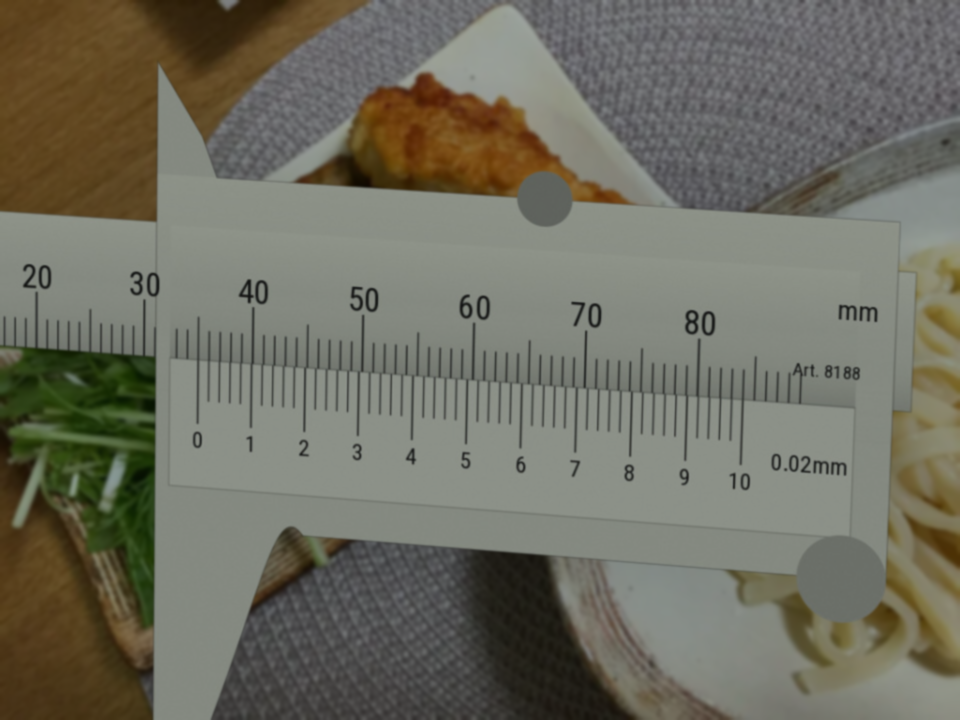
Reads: 35.0mm
